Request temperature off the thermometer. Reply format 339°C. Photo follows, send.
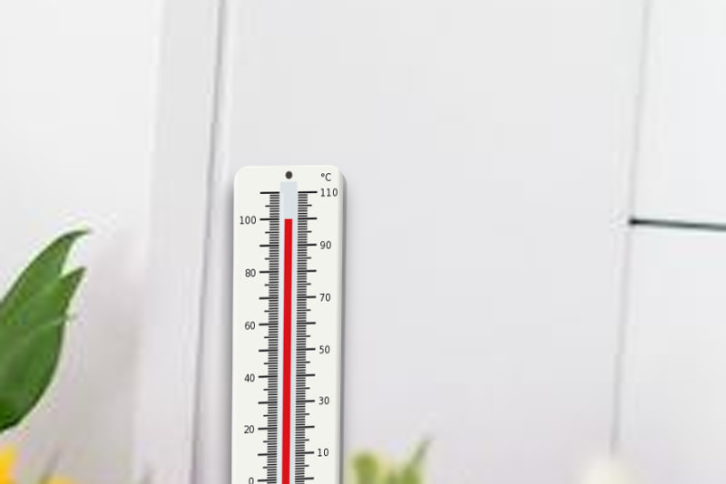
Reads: 100°C
